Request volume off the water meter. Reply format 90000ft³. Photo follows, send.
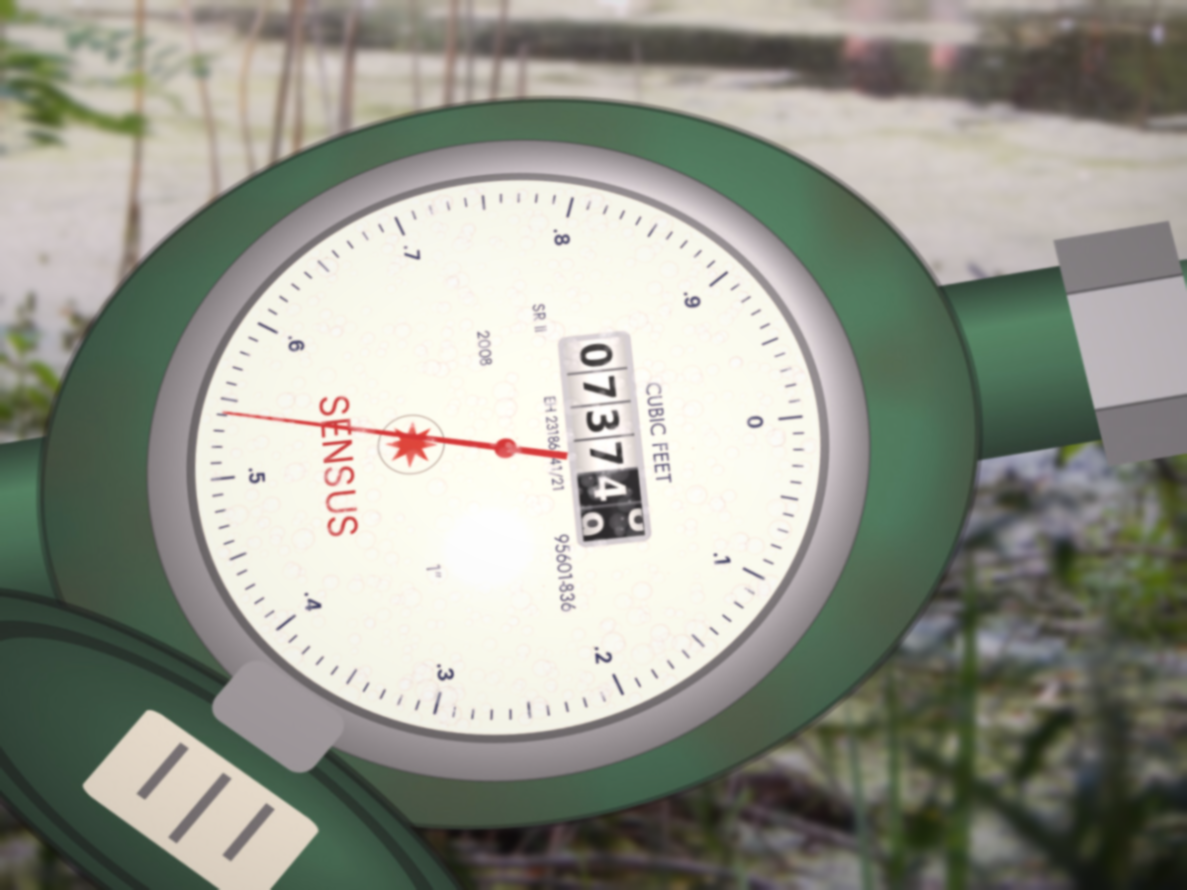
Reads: 73748.54ft³
